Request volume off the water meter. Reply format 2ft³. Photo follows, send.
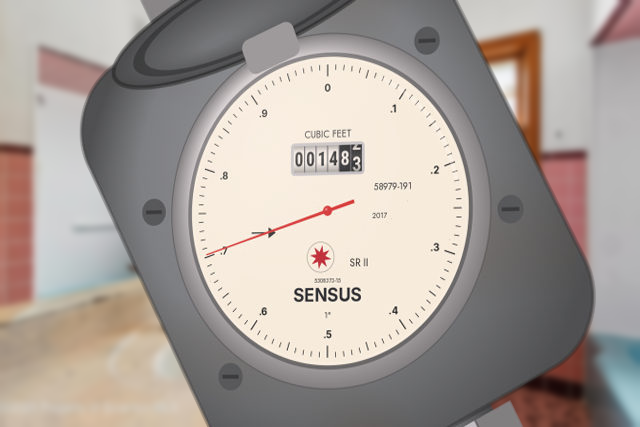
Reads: 1482.70ft³
